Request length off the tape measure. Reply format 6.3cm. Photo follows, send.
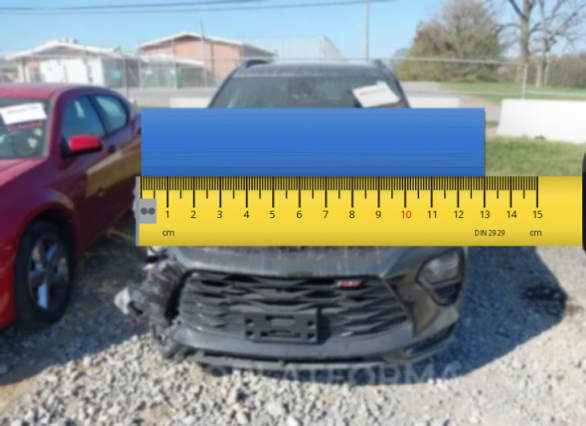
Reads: 13cm
